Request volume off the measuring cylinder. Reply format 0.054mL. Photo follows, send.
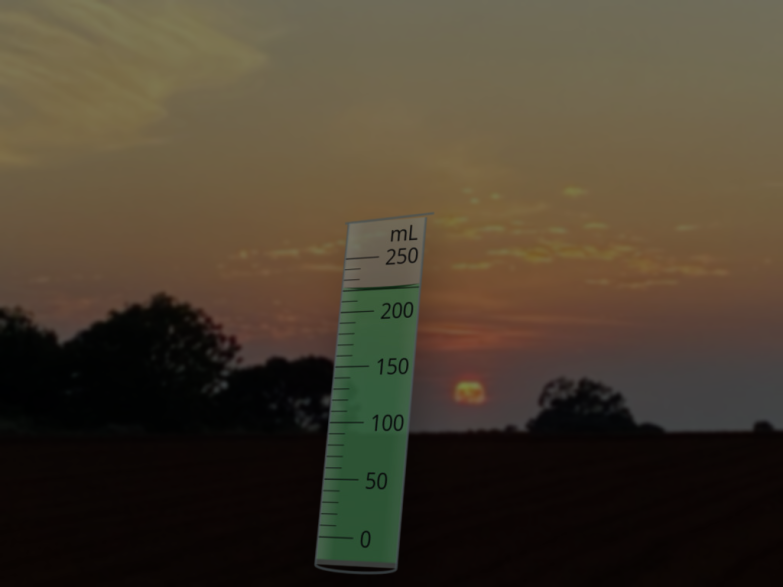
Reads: 220mL
